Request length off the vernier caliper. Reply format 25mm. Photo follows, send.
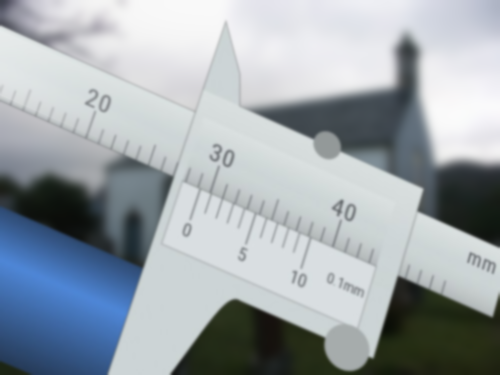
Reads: 29.2mm
